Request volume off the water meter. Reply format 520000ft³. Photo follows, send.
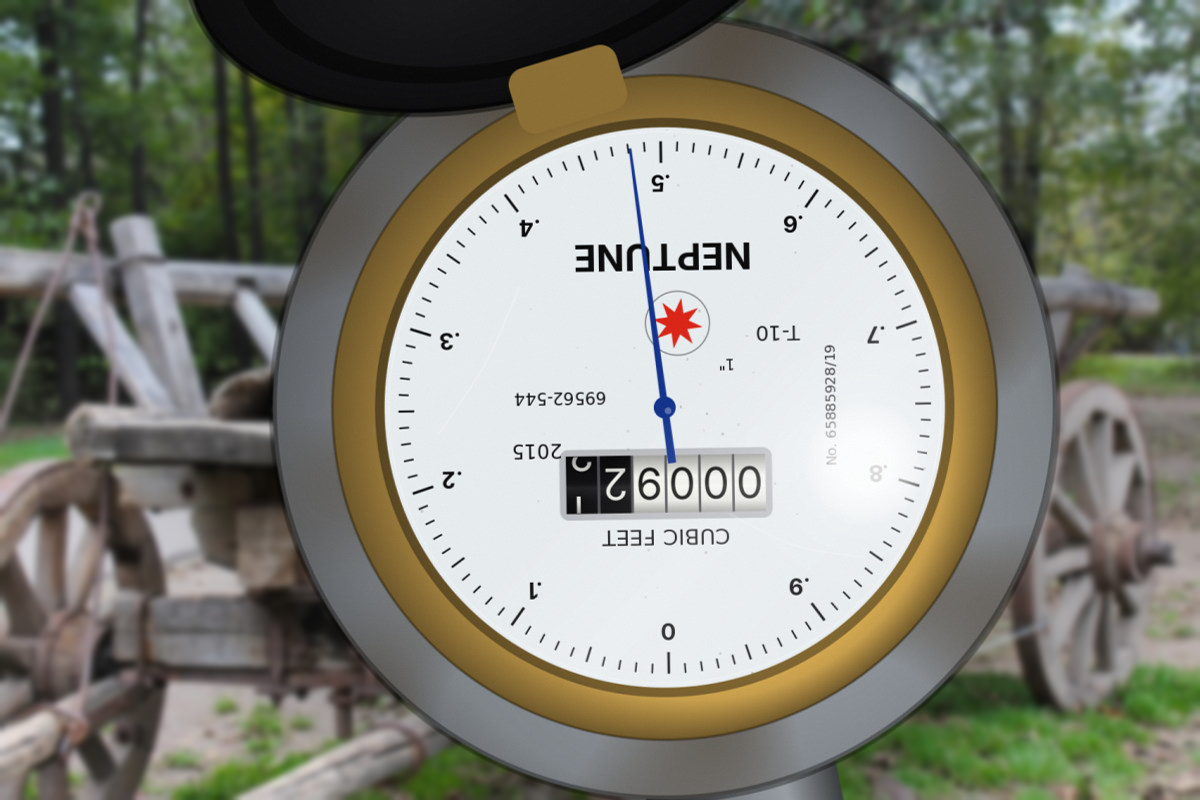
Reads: 921.48ft³
